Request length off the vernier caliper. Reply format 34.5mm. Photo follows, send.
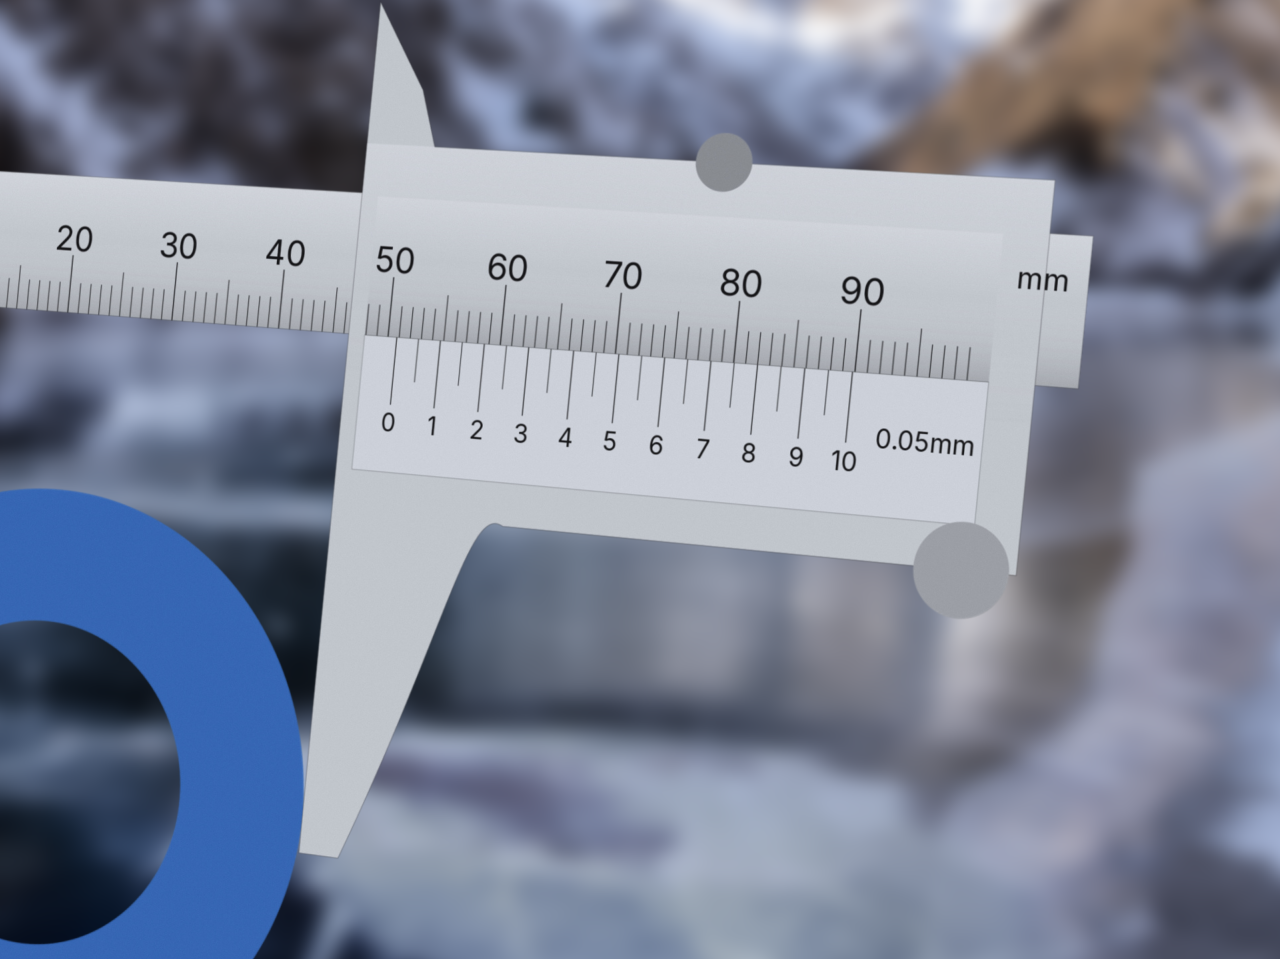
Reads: 50.8mm
